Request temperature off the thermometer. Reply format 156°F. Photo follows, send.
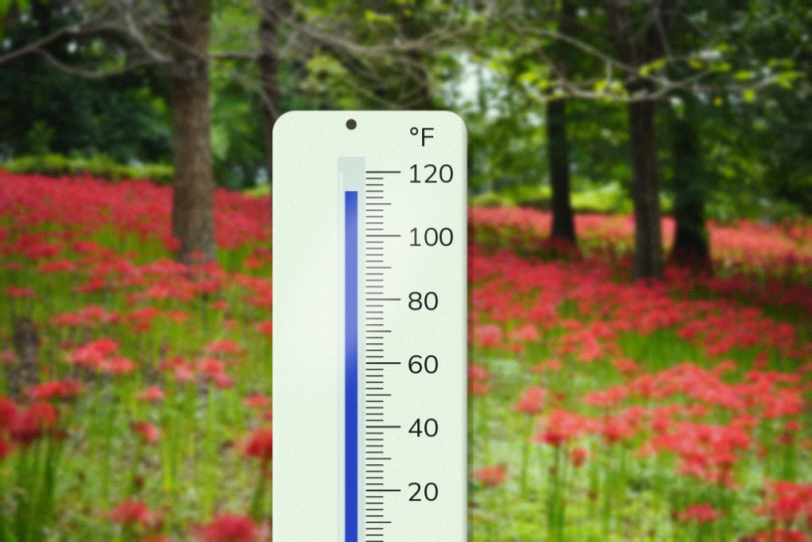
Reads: 114°F
